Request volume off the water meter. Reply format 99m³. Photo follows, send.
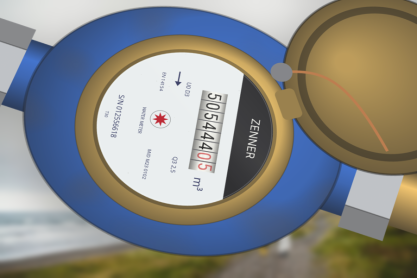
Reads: 505444.05m³
